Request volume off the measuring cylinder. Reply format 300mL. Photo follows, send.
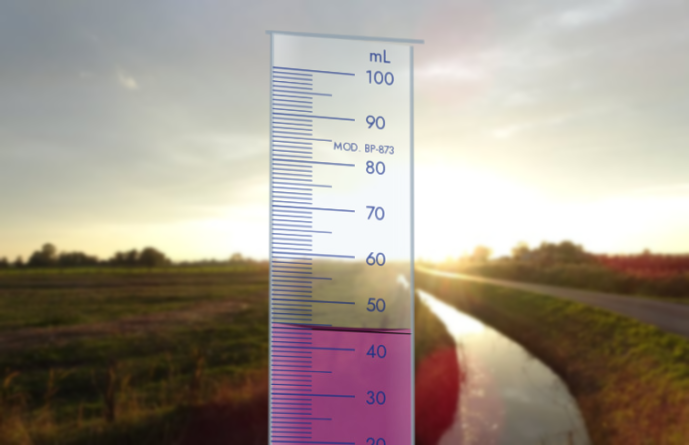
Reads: 44mL
